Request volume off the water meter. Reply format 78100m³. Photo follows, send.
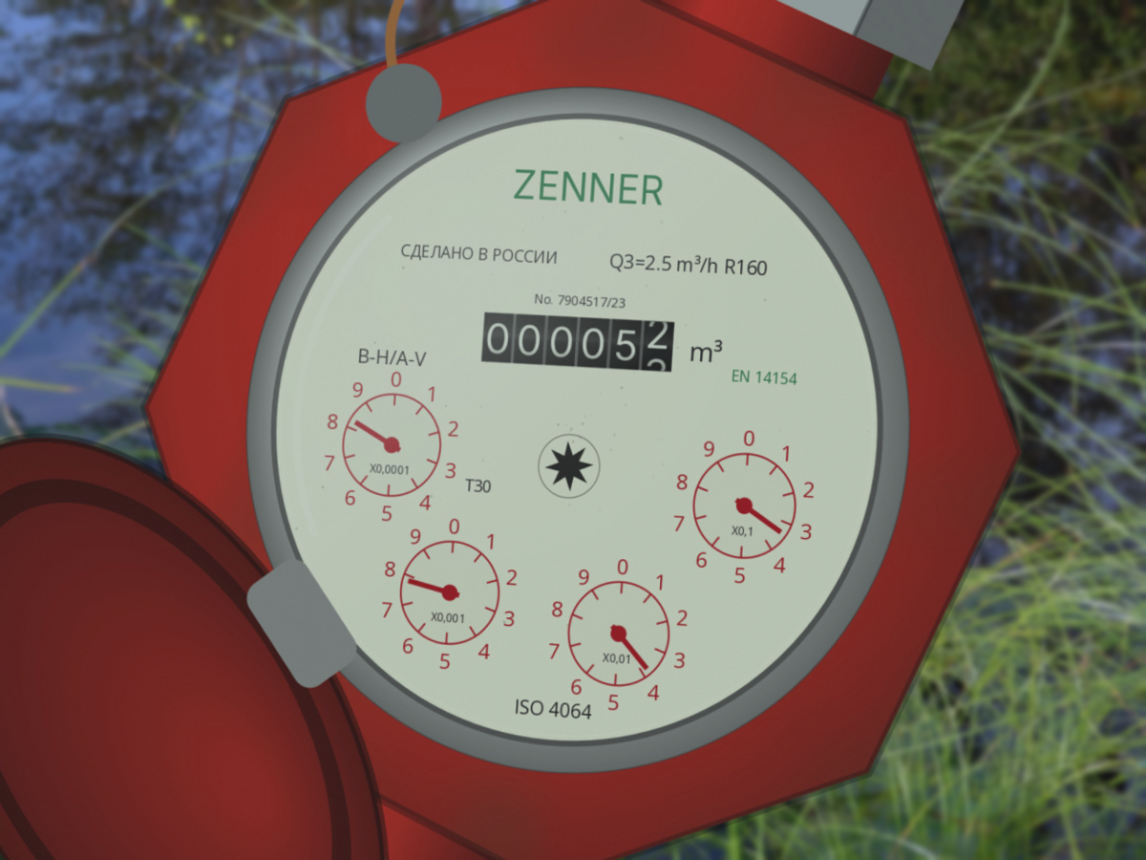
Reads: 52.3378m³
